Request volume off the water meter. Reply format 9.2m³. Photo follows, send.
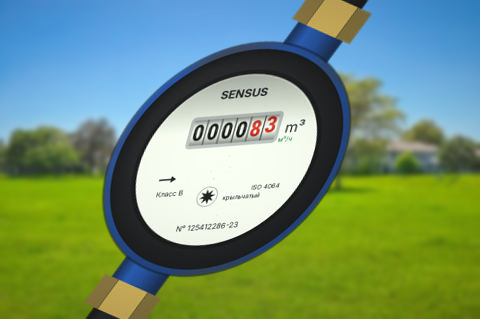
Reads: 0.83m³
